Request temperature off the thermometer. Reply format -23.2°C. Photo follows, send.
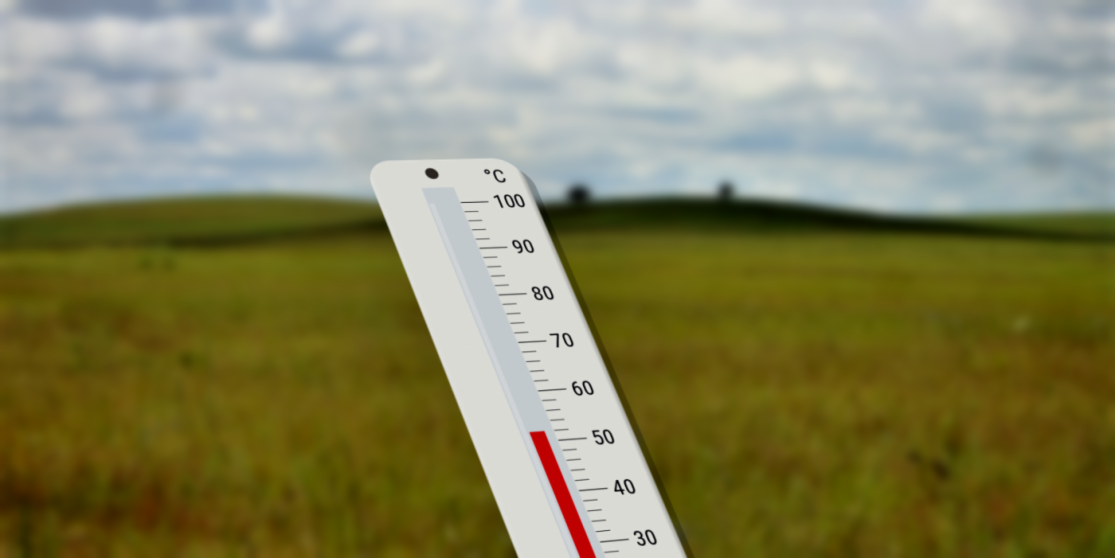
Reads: 52°C
